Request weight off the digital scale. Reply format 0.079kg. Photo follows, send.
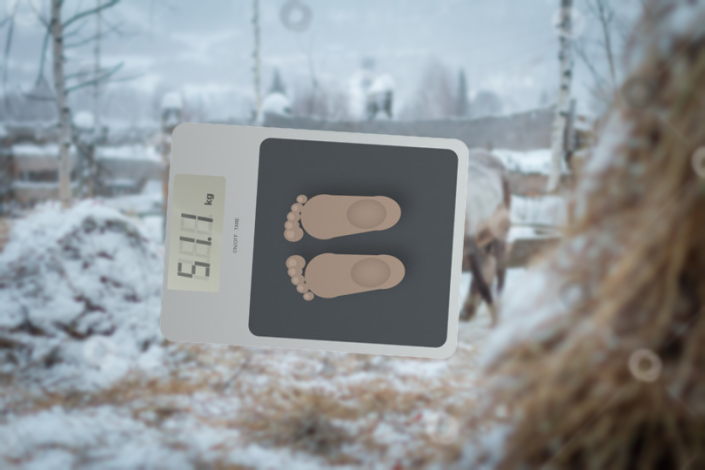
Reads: 51.1kg
